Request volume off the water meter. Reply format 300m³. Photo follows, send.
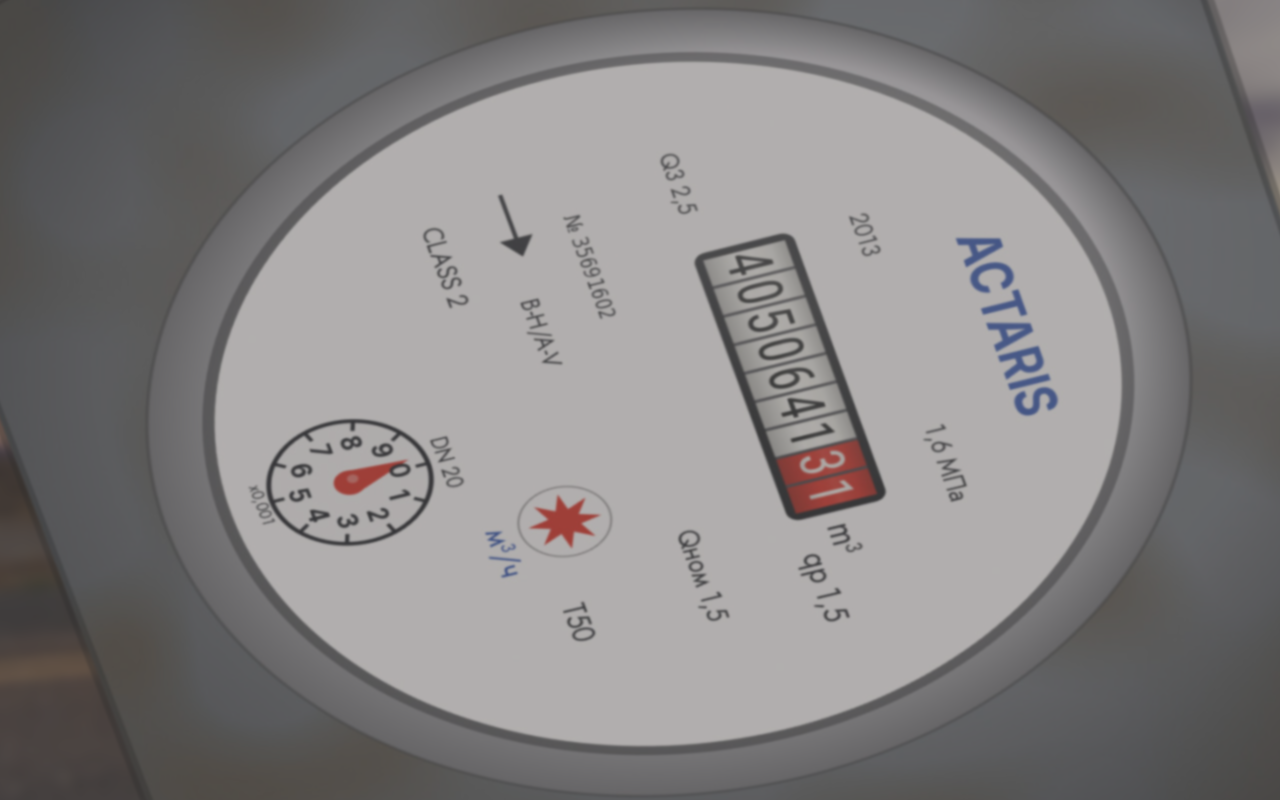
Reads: 4050641.309m³
